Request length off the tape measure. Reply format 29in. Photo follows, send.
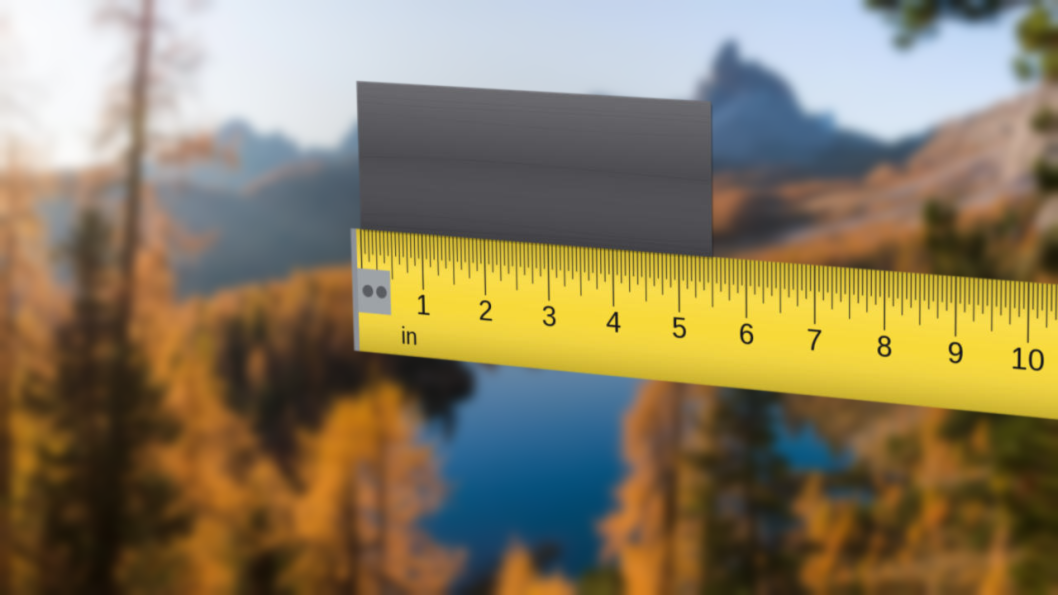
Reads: 5.5in
